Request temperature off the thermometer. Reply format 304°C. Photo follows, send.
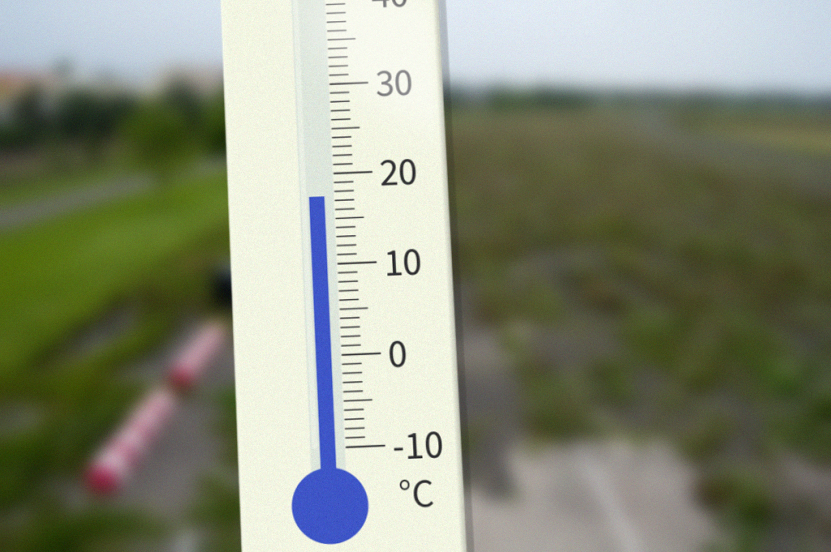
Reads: 17.5°C
